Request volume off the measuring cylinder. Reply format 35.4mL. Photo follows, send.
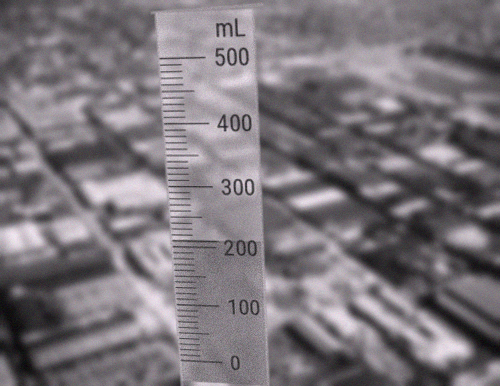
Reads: 210mL
